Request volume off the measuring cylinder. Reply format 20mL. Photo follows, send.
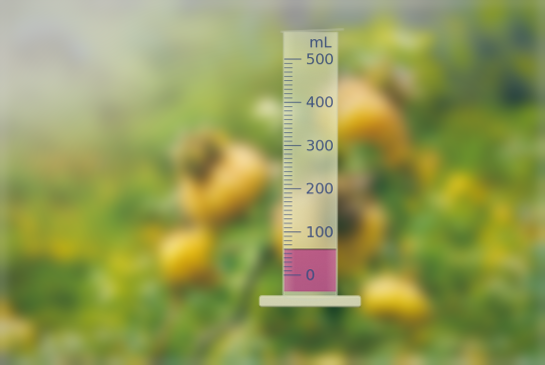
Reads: 60mL
